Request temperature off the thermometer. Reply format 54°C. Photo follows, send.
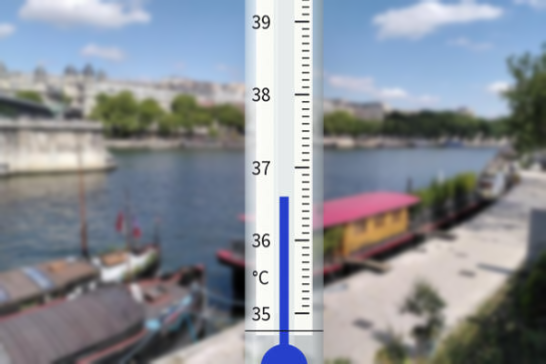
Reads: 36.6°C
